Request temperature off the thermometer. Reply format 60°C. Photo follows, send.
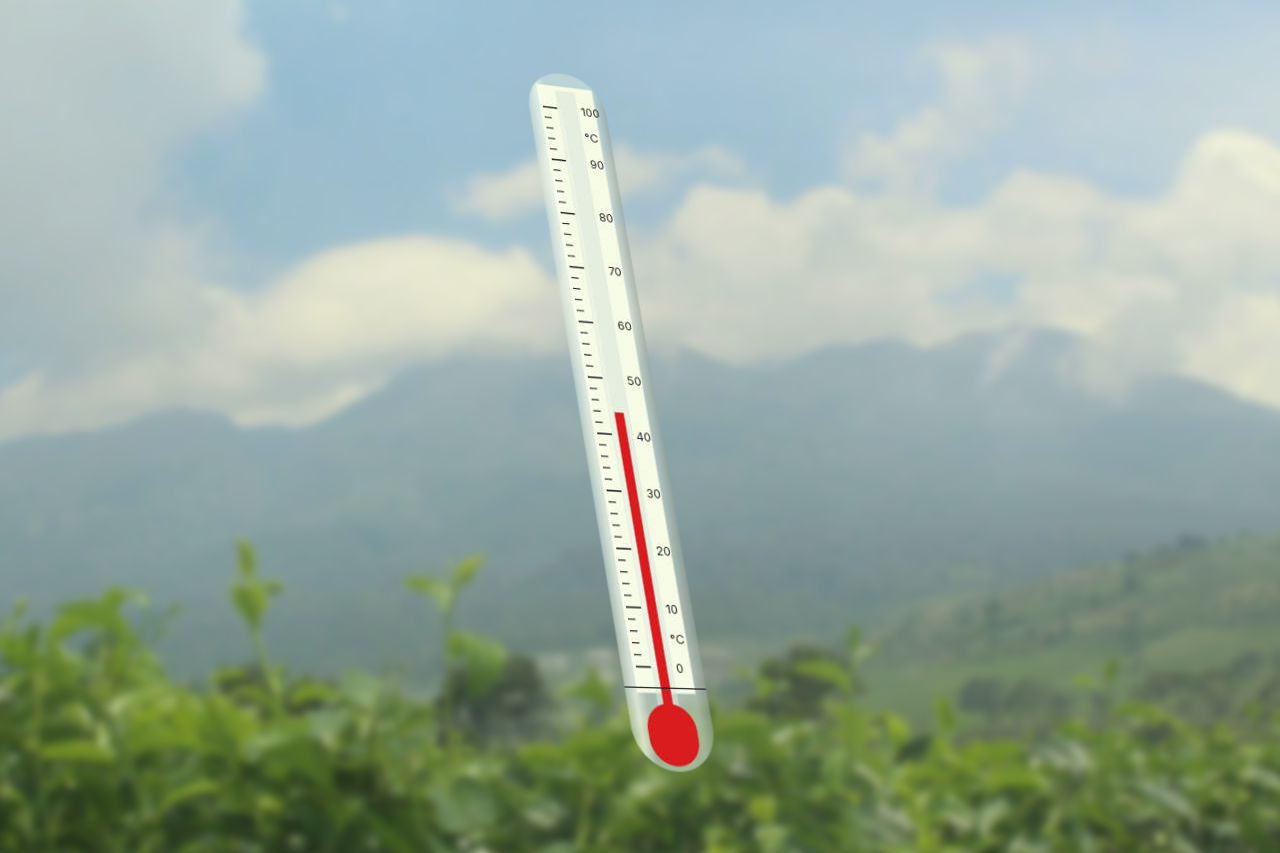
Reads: 44°C
